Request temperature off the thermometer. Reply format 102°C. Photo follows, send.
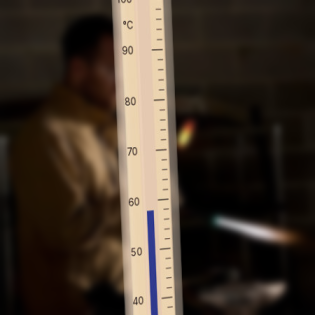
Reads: 58°C
